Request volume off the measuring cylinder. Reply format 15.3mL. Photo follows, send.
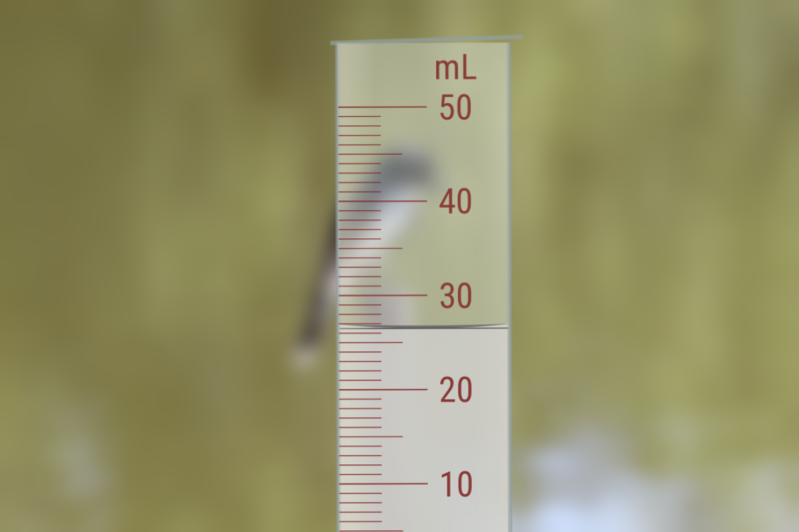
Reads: 26.5mL
